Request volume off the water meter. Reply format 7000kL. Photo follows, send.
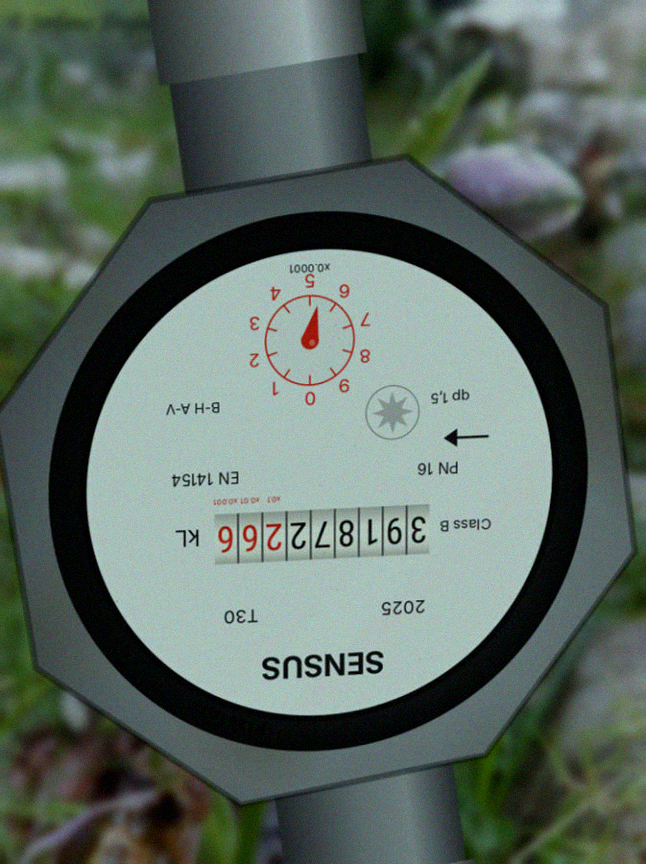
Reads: 391872.2665kL
